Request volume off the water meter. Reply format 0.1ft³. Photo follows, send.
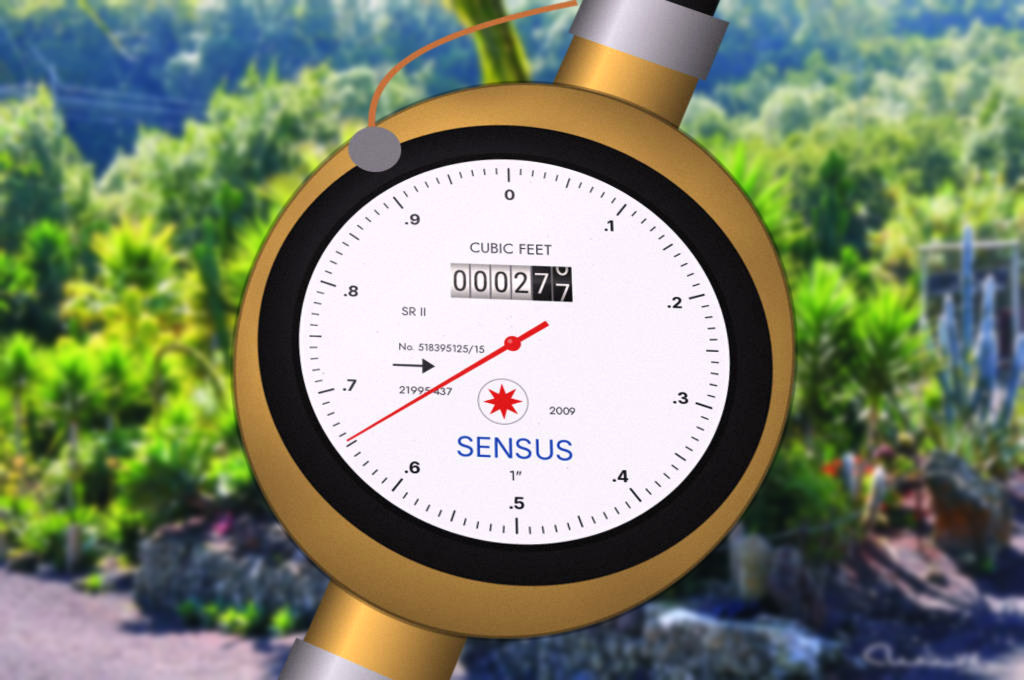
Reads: 276.65ft³
